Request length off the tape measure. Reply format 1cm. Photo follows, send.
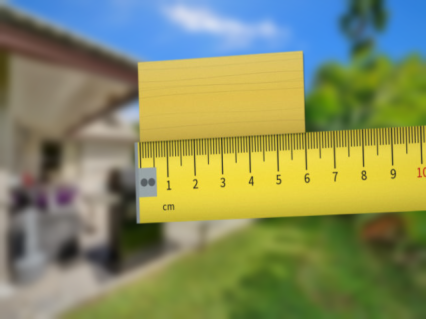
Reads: 6cm
